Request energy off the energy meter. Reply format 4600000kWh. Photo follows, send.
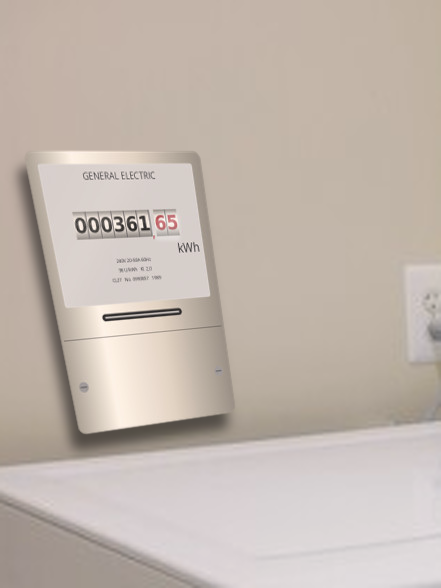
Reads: 361.65kWh
